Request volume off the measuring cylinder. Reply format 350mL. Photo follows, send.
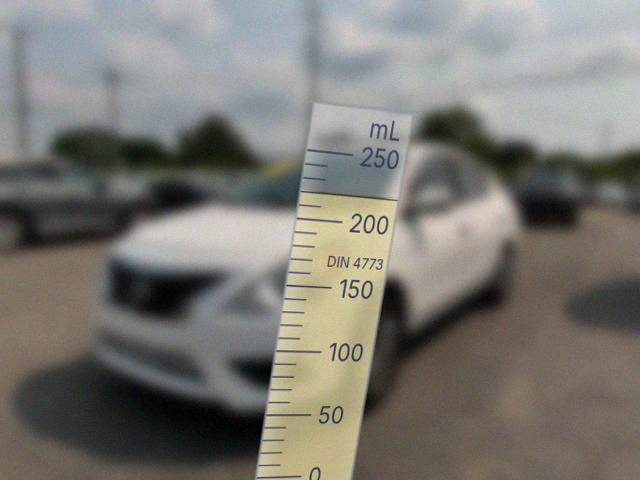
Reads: 220mL
